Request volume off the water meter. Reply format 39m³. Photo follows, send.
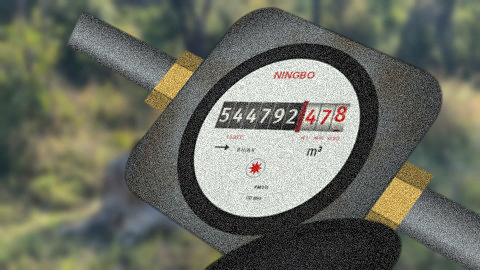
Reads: 544792.478m³
